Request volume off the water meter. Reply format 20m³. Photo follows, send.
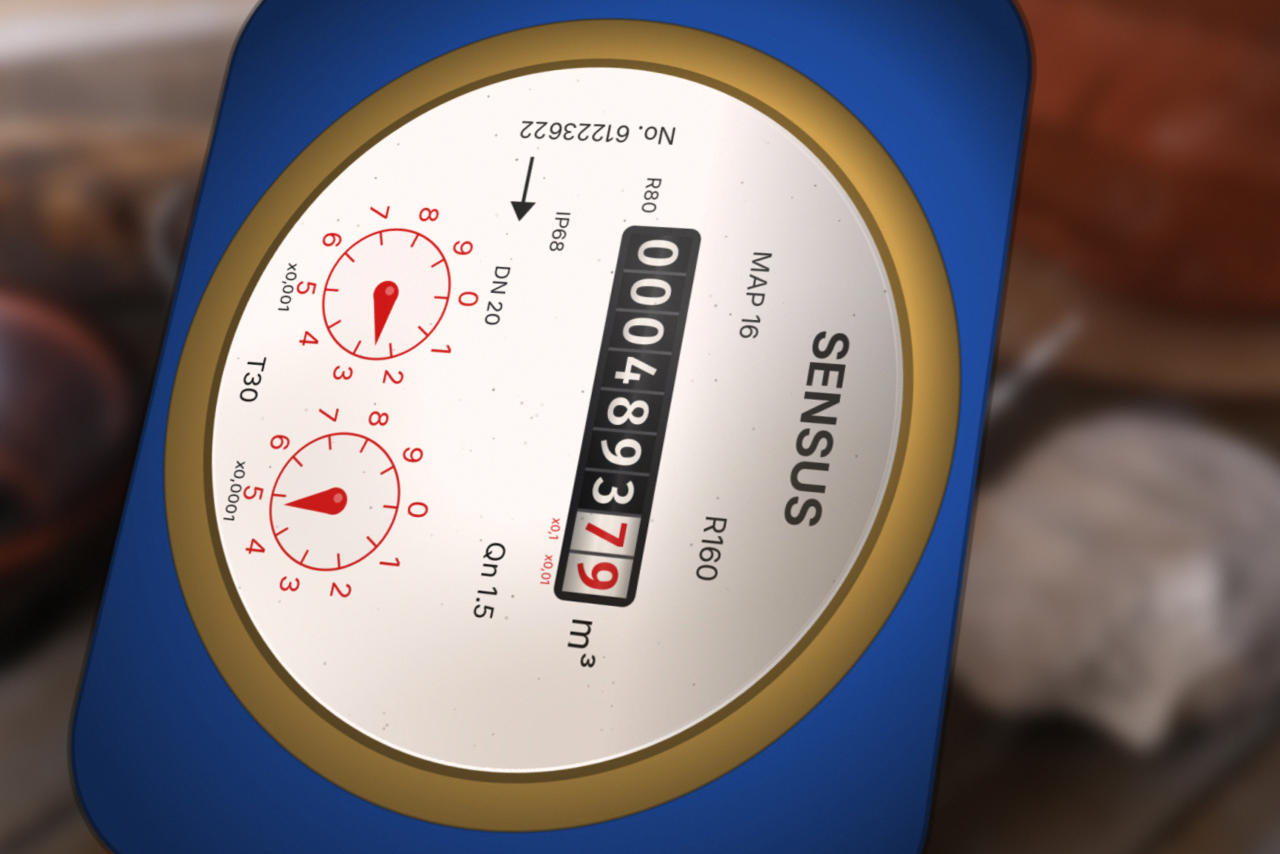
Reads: 4893.7924m³
